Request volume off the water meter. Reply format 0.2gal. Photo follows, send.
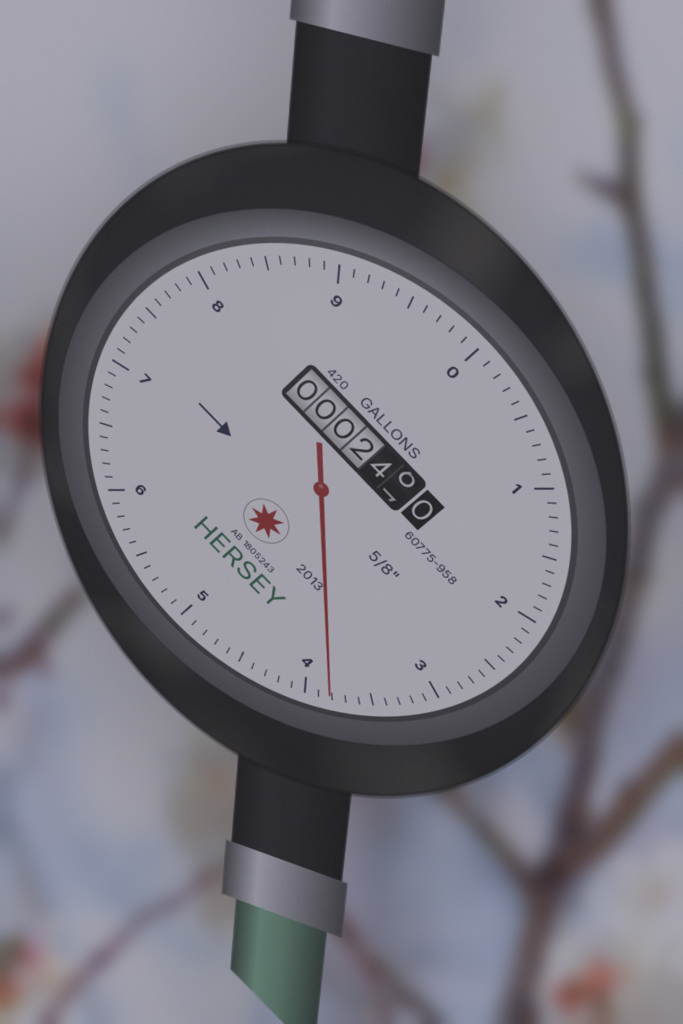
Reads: 2463.8gal
